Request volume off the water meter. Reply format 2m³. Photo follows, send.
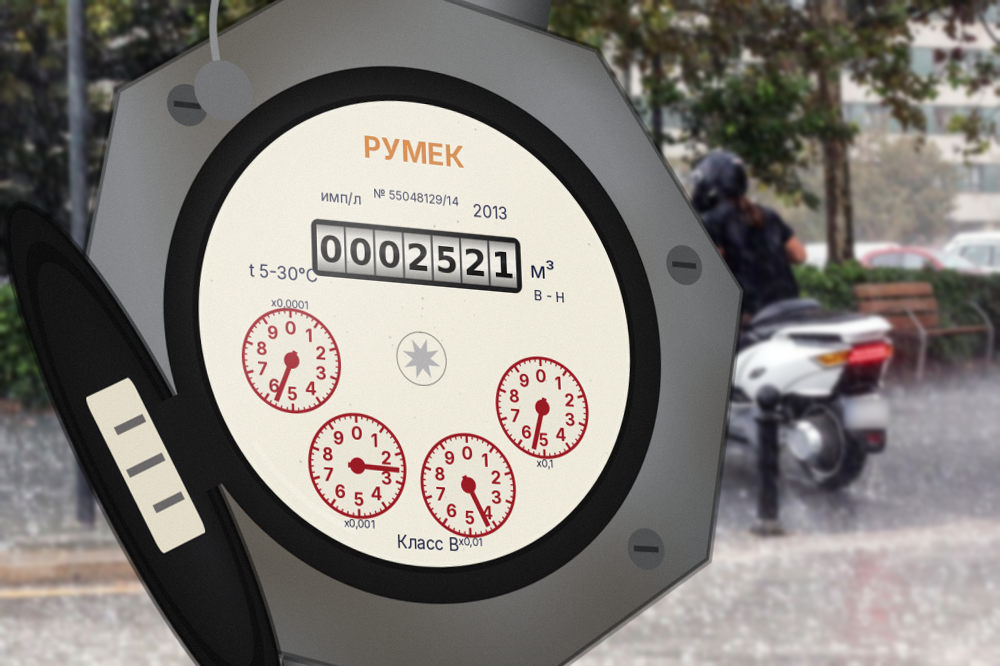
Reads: 2521.5425m³
